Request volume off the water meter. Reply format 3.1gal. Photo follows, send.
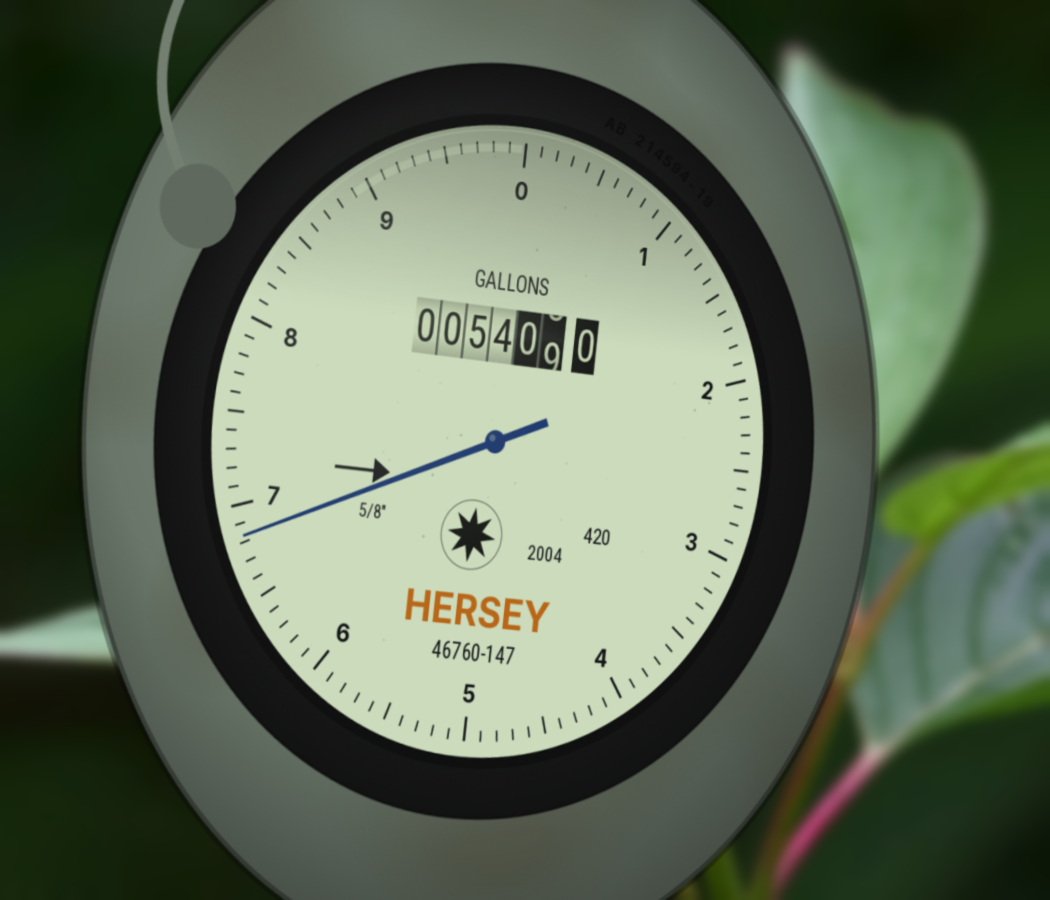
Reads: 54086.8gal
